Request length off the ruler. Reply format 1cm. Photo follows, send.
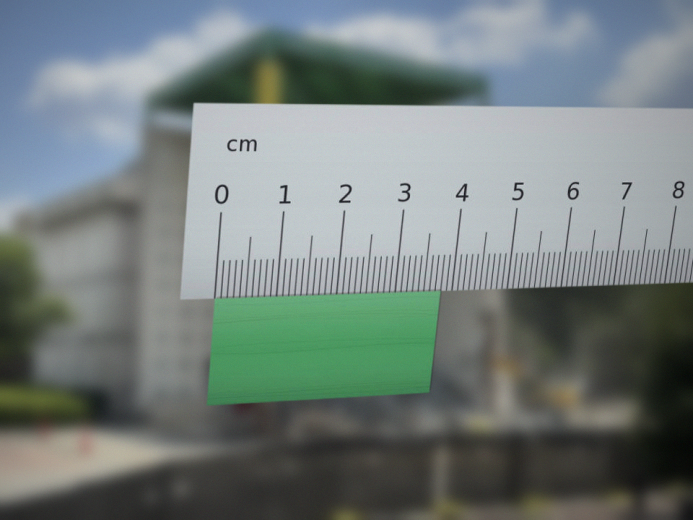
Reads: 3.8cm
